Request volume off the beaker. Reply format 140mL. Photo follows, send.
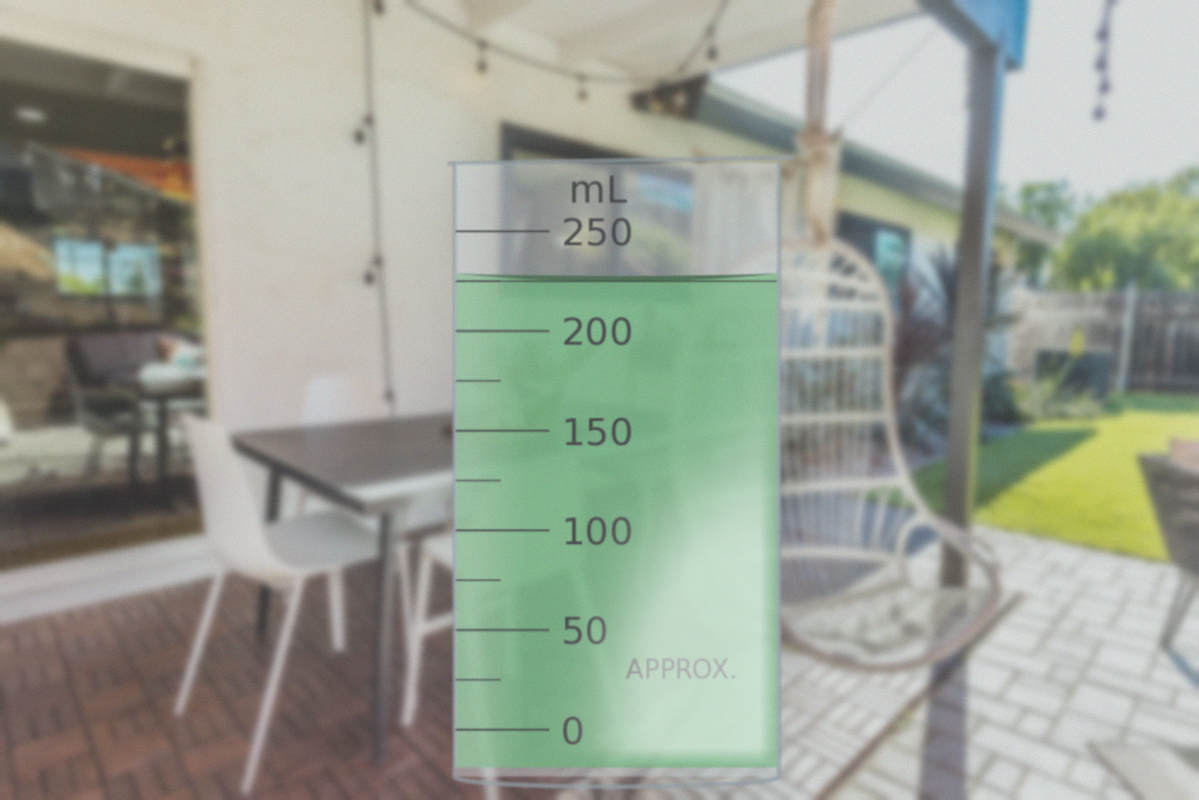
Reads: 225mL
